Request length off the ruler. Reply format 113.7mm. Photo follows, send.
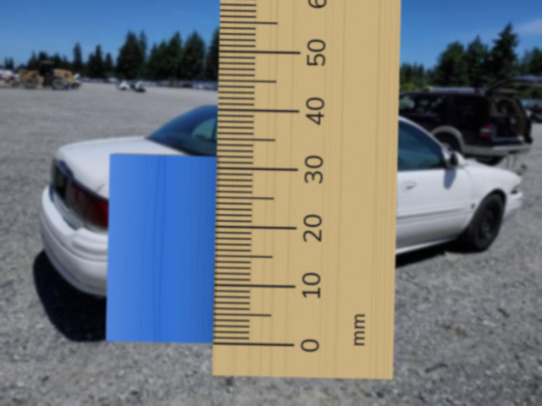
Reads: 32mm
